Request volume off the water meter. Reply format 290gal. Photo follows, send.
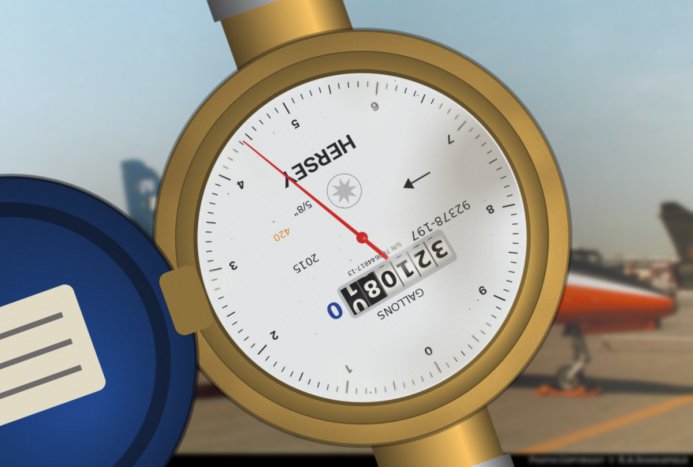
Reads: 3210804.4gal
